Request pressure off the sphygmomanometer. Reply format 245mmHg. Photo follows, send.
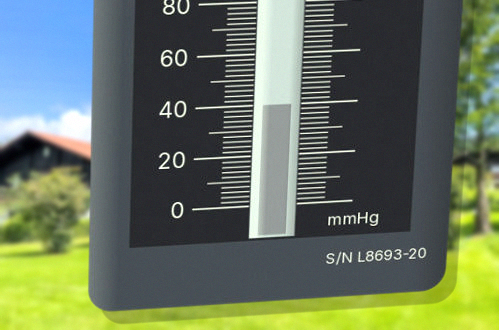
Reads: 40mmHg
